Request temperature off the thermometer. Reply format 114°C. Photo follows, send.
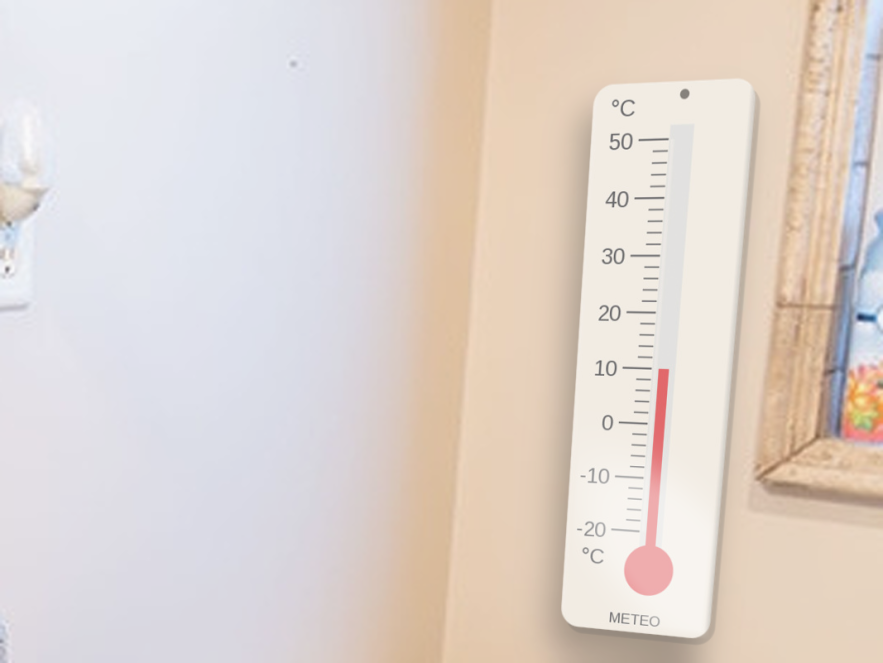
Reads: 10°C
